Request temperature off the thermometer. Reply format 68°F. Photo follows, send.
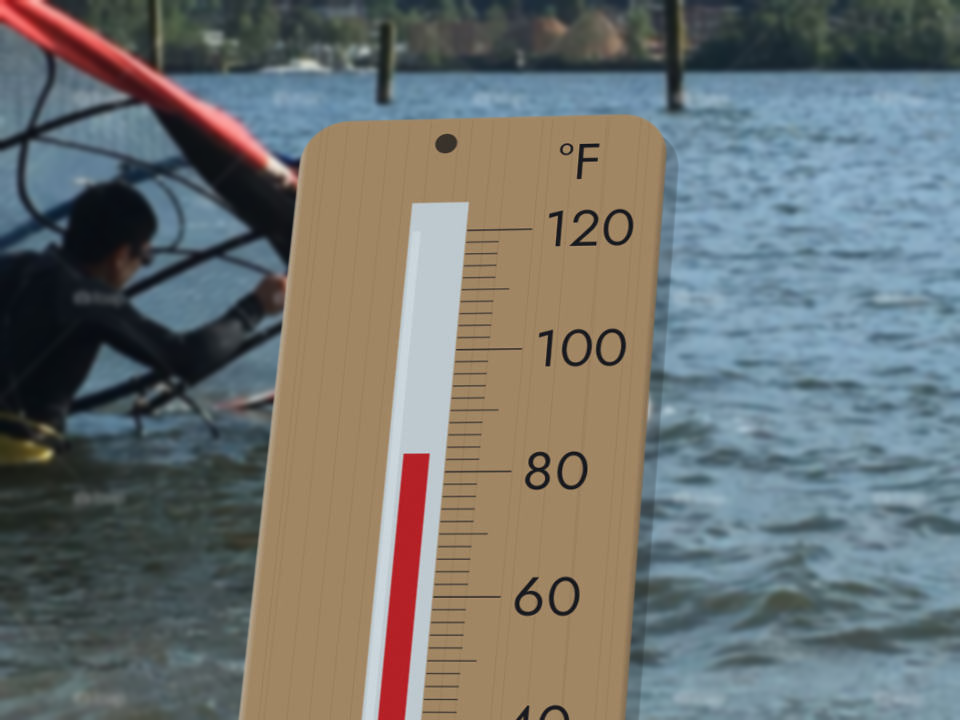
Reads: 83°F
